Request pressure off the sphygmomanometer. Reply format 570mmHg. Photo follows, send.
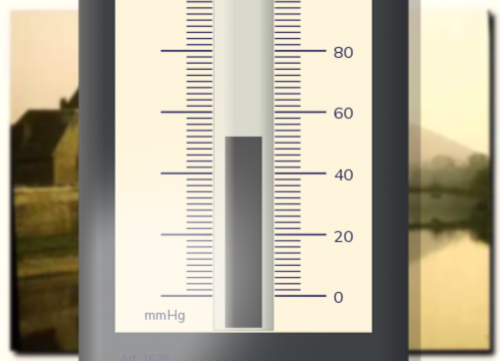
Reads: 52mmHg
